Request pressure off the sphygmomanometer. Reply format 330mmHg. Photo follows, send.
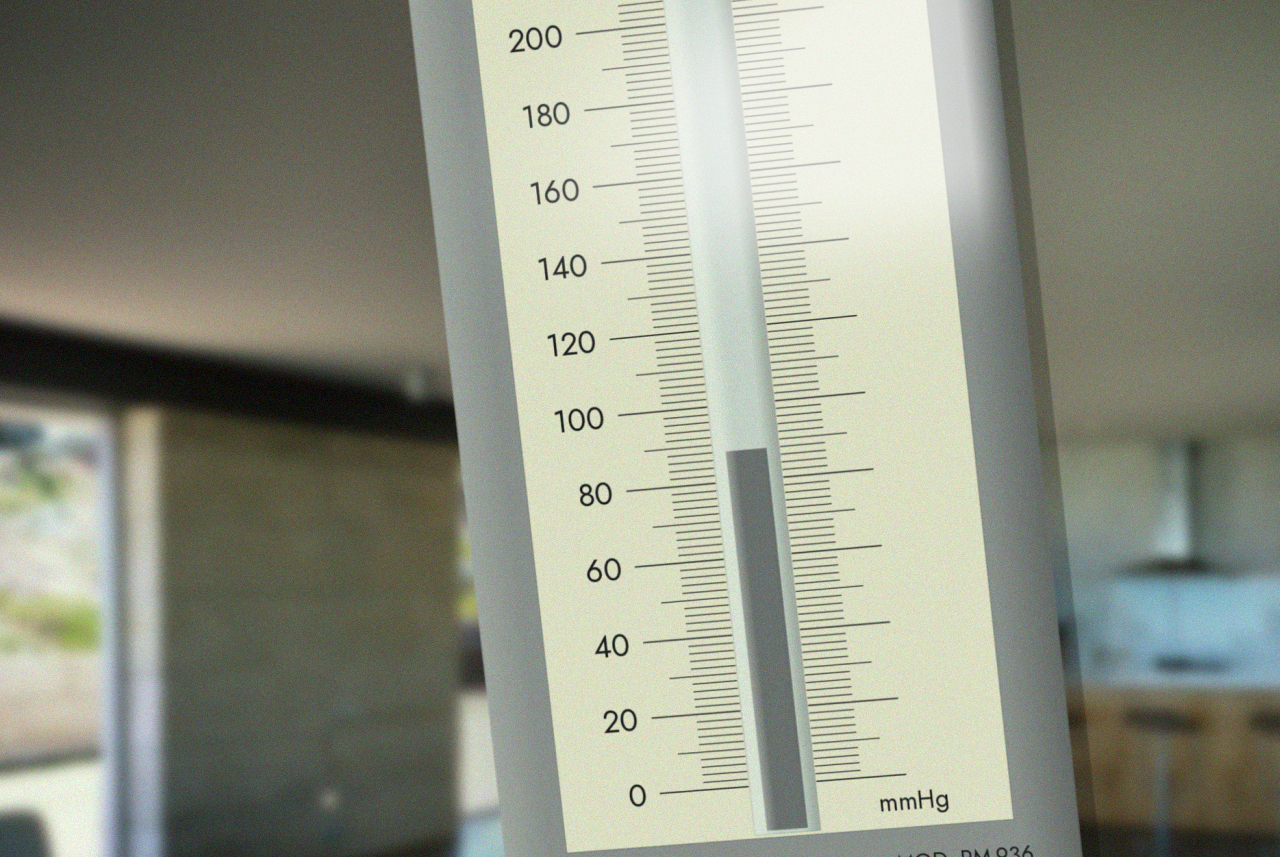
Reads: 88mmHg
